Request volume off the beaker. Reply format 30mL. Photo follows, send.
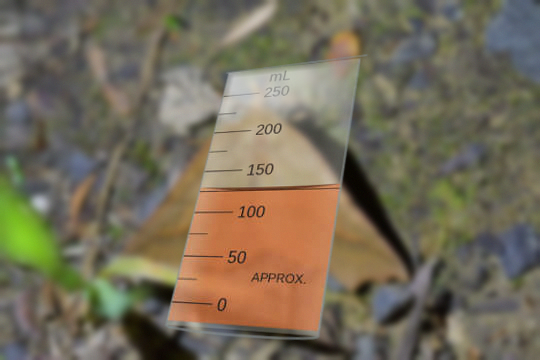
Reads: 125mL
